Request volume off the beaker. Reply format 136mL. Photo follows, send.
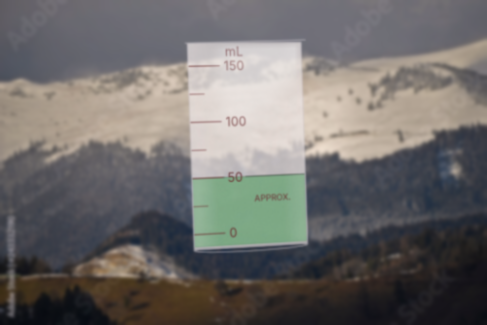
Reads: 50mL
